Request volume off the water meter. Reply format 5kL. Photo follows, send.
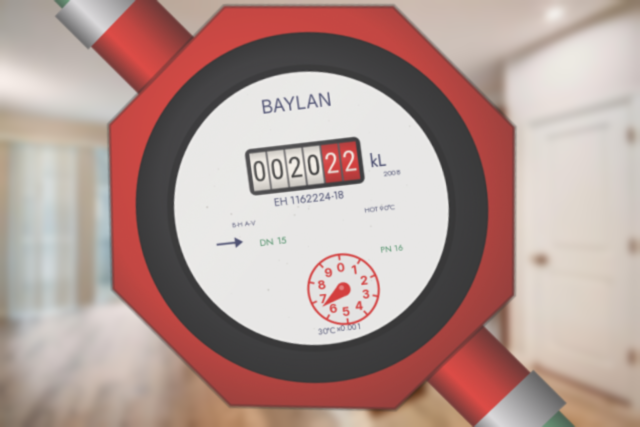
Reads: 20.226kL
